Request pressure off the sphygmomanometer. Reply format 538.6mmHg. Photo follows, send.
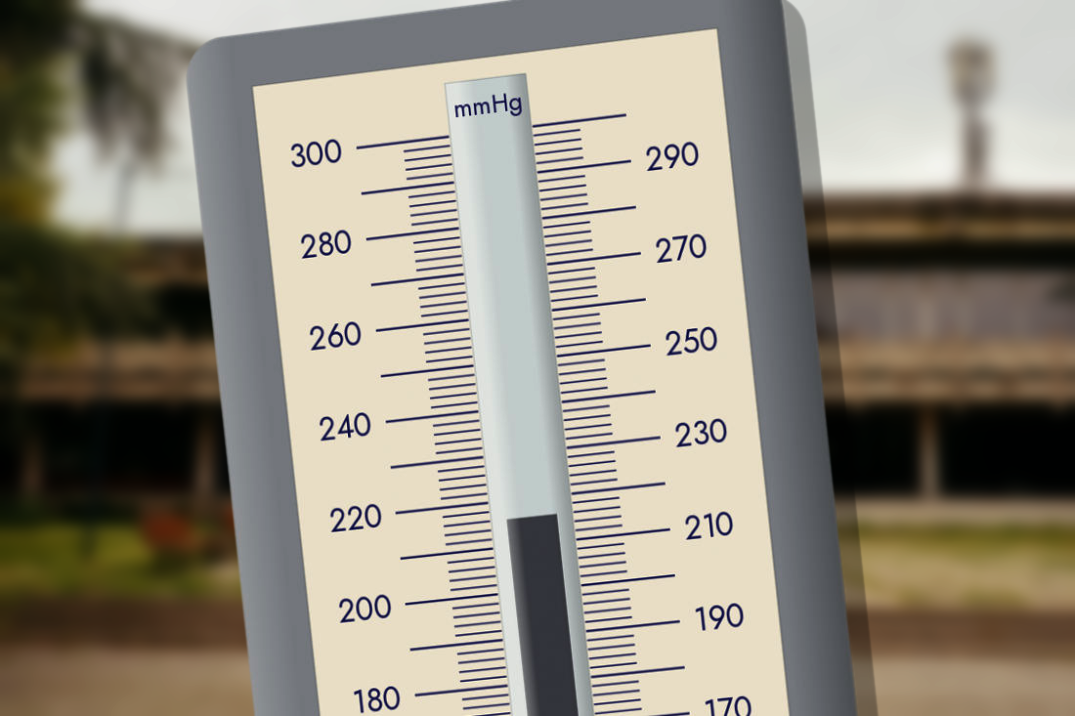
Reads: 216mmHg
